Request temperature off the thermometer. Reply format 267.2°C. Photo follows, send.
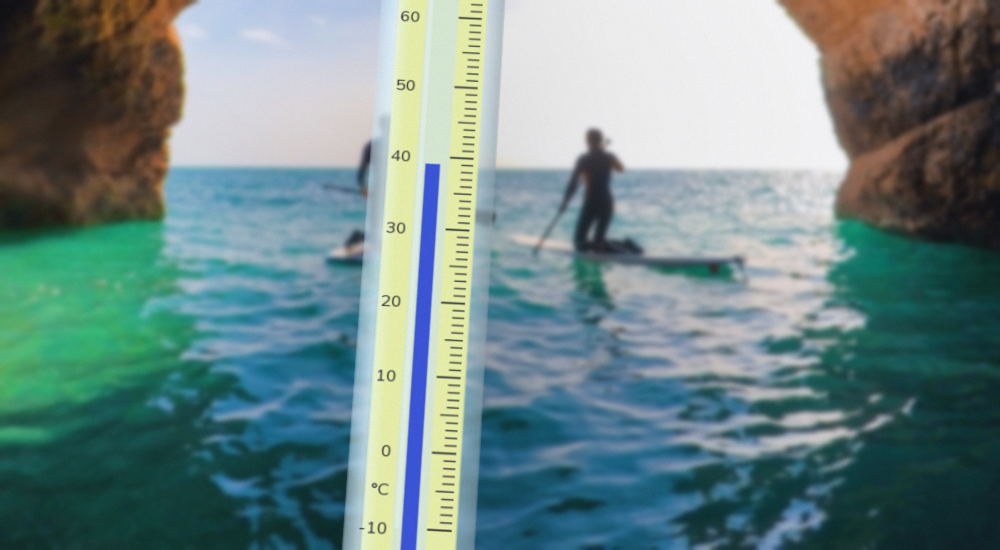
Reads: 39°C
